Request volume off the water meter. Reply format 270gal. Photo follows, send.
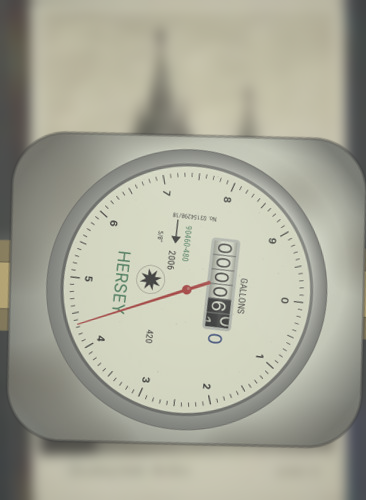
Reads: 604.3gal
